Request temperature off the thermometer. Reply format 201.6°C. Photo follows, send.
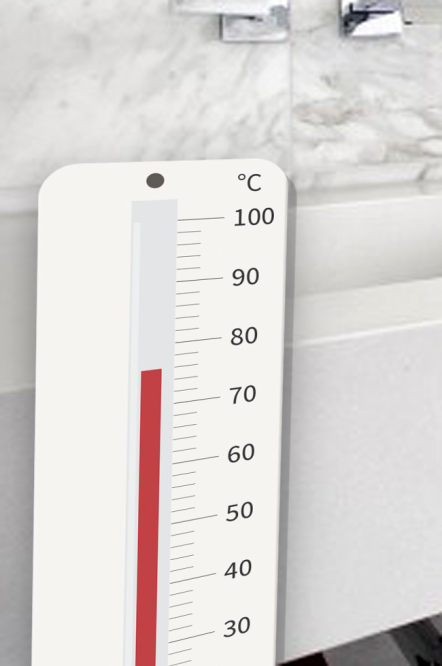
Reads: 76°C
